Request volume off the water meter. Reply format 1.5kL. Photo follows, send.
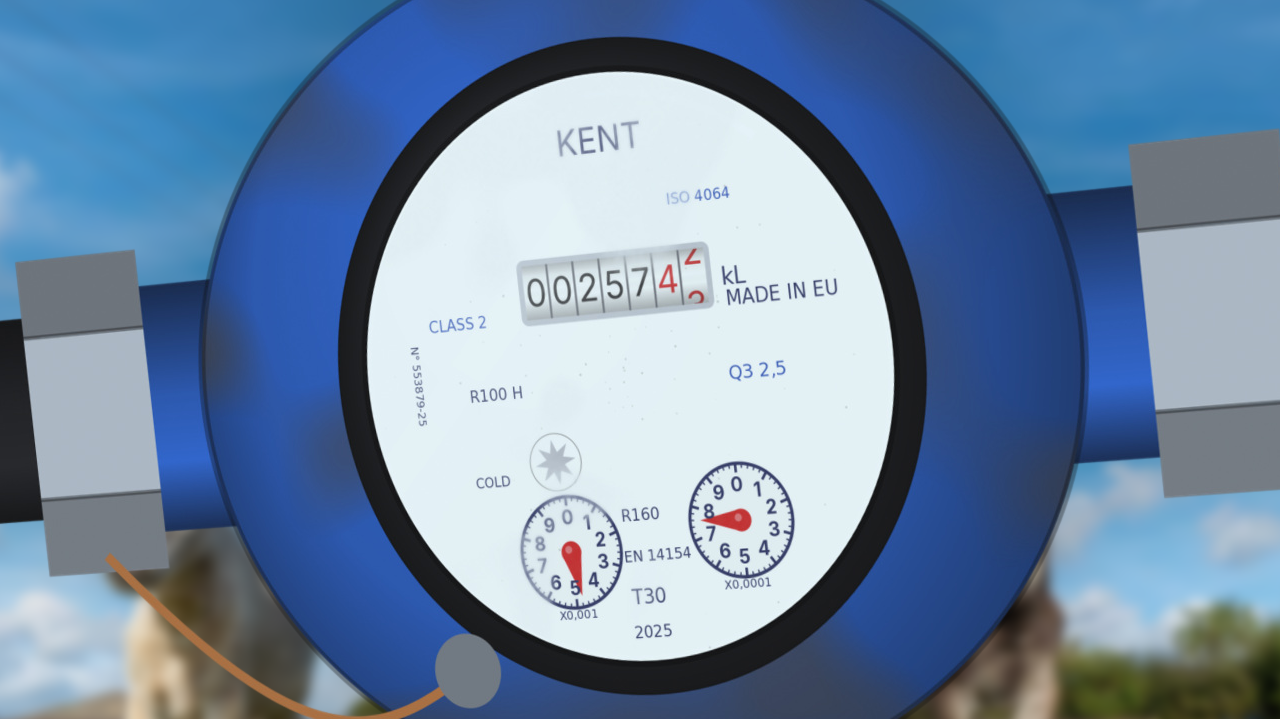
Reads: 257.4247kL
